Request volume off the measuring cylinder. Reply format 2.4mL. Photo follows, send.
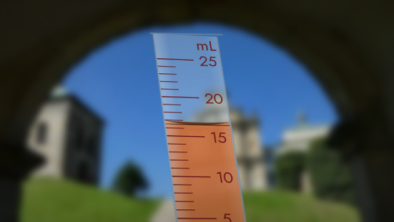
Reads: 16.5mL
